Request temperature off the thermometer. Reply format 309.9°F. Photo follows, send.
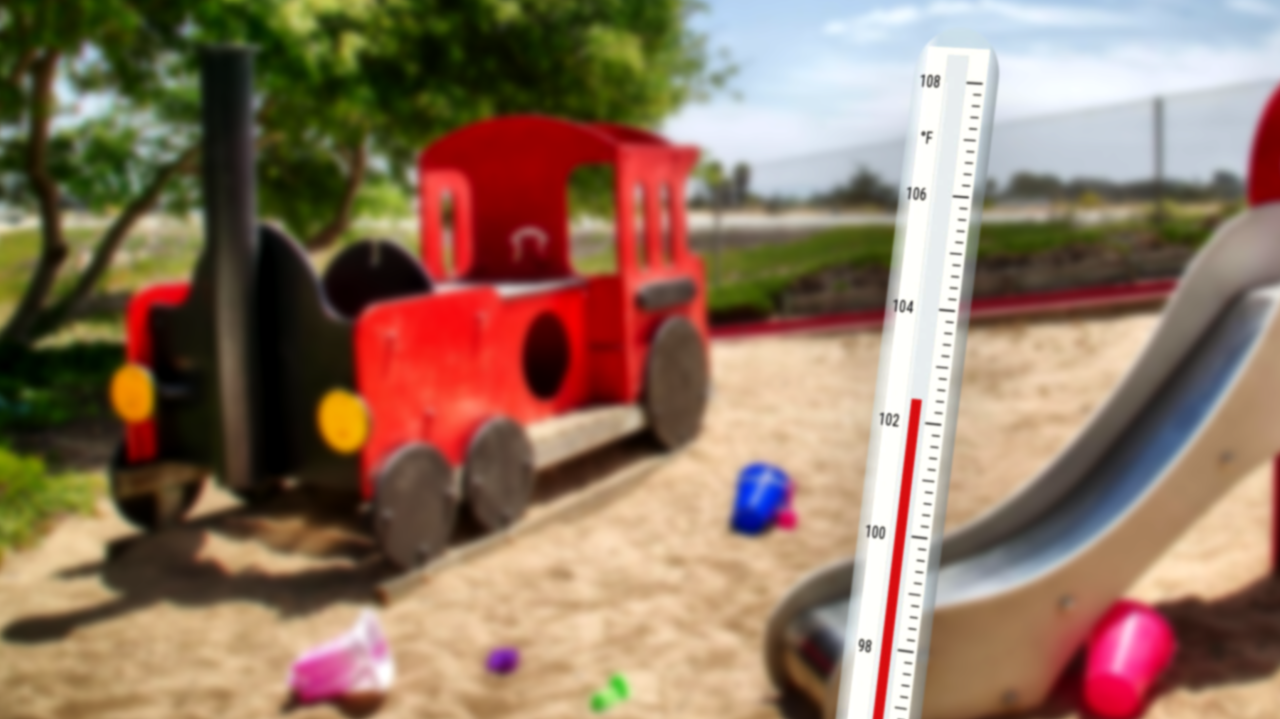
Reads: 102.4°F
